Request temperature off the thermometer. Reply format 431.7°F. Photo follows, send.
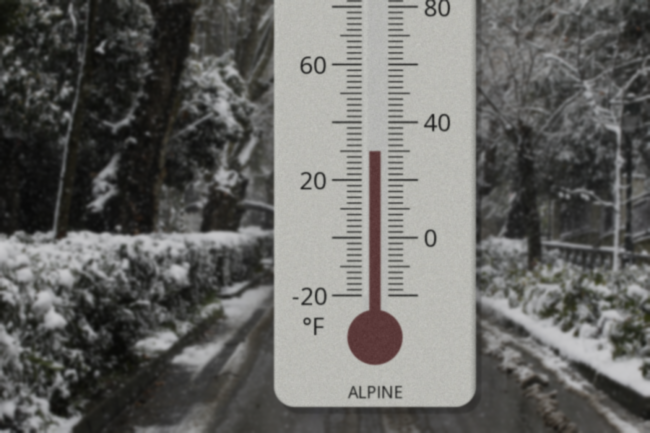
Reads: 30°F
